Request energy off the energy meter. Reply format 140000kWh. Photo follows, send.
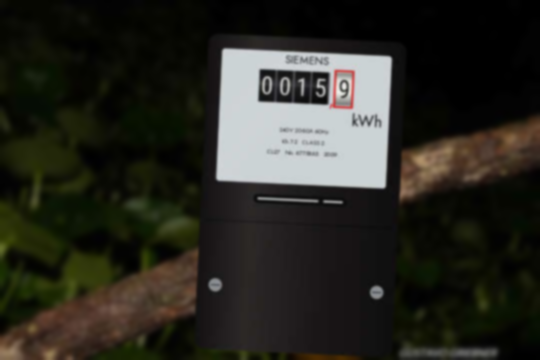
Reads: 15.9kWh
